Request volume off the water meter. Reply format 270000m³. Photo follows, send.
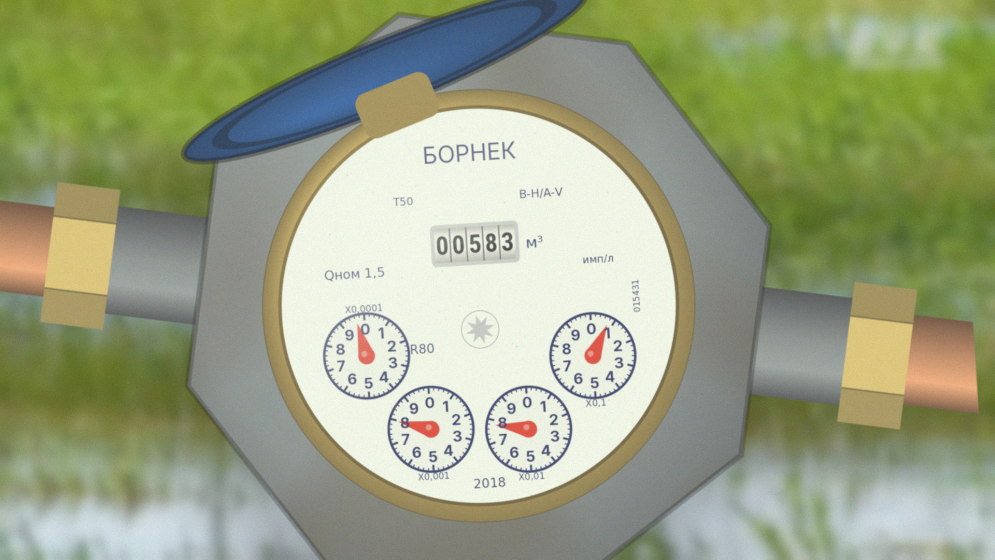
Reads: 583.0779m³
